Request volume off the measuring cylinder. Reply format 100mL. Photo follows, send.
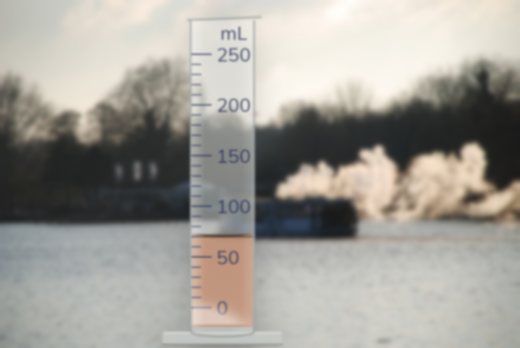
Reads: 70mL
